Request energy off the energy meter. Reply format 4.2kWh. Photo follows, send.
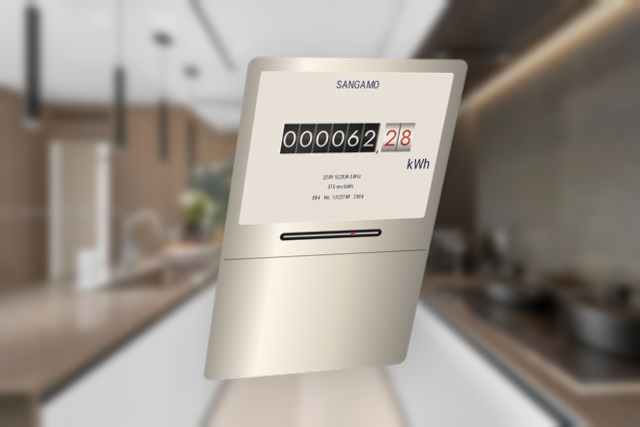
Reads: 62.28kWh
